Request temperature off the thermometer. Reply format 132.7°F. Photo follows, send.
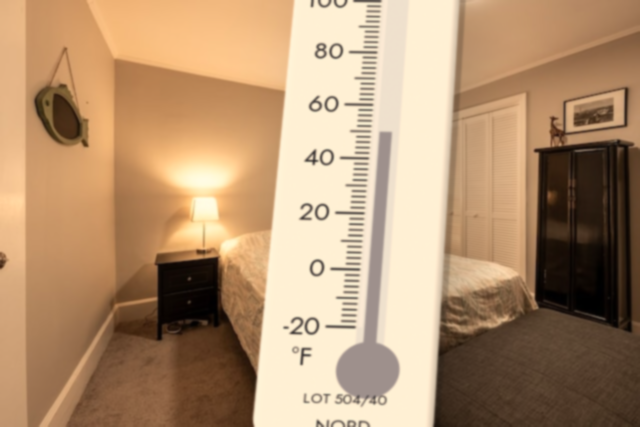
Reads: 50°F
